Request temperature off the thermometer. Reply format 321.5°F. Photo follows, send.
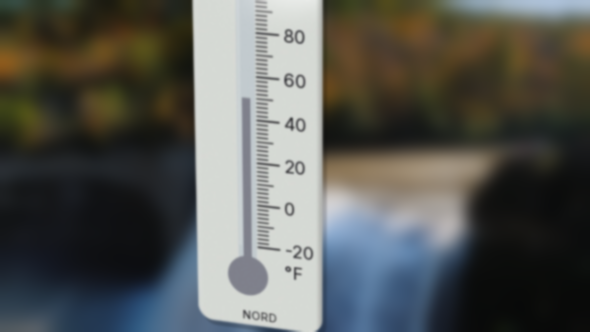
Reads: 50°F
